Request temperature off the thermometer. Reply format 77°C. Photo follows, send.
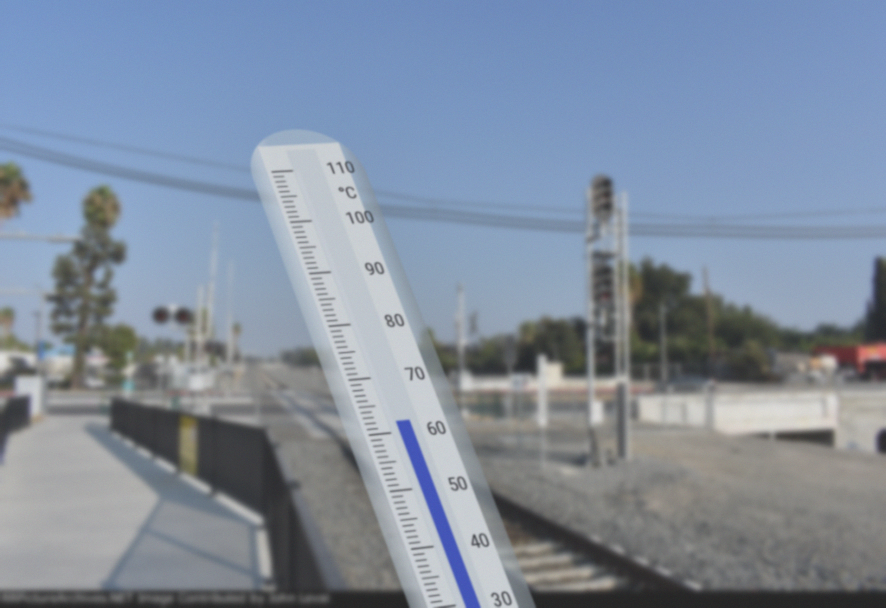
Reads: 62°C
